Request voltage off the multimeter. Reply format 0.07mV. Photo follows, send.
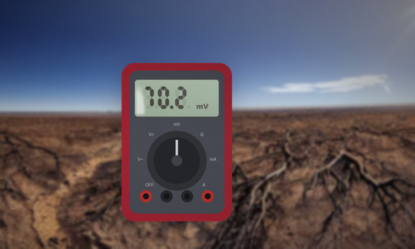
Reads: 70.2mV
